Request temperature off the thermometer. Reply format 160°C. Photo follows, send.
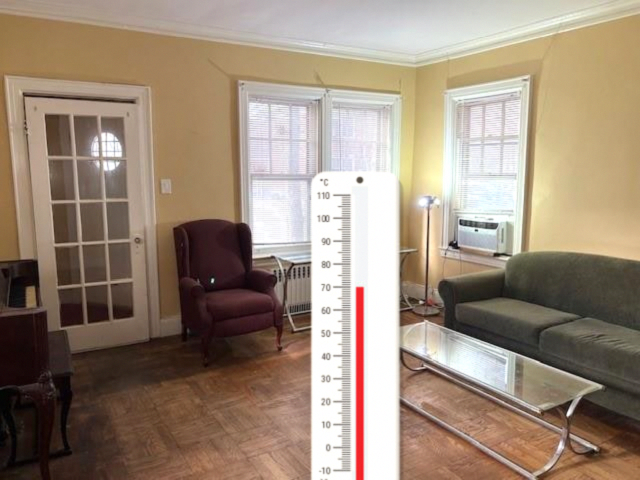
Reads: 70°C
